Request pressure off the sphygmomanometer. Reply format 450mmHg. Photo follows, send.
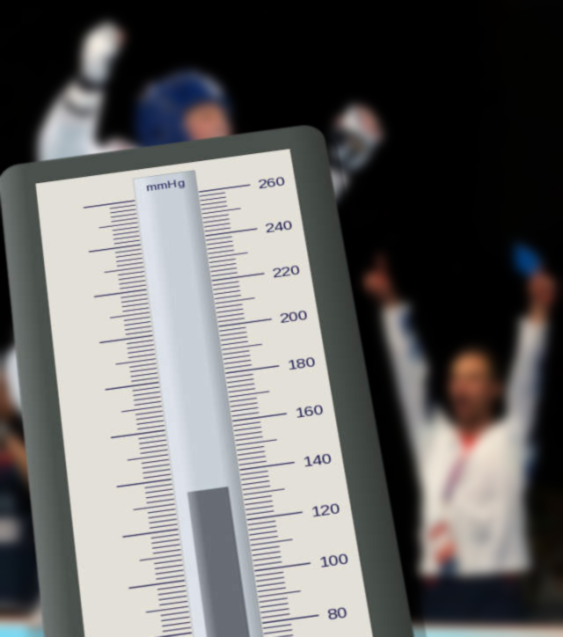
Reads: 134mmHg
